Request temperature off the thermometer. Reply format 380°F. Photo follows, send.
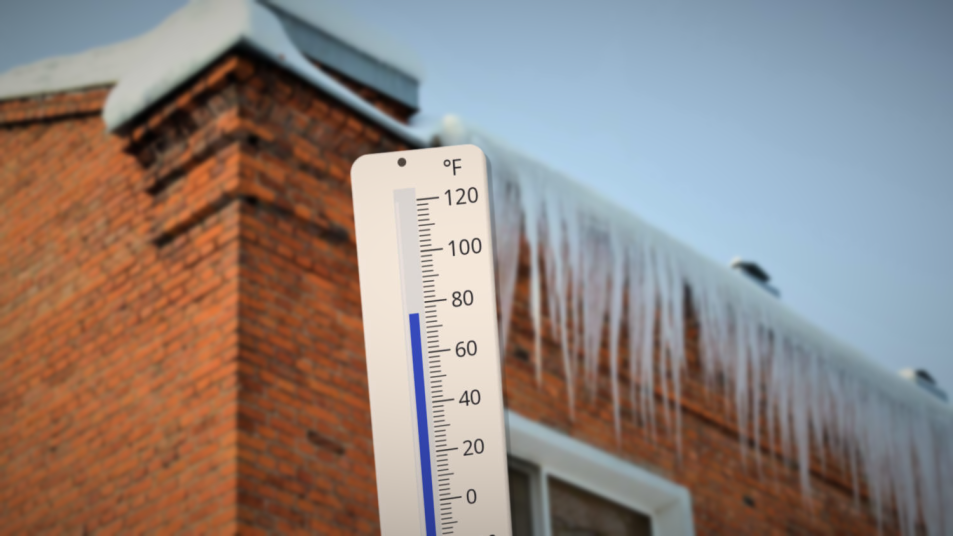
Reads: 76°F
